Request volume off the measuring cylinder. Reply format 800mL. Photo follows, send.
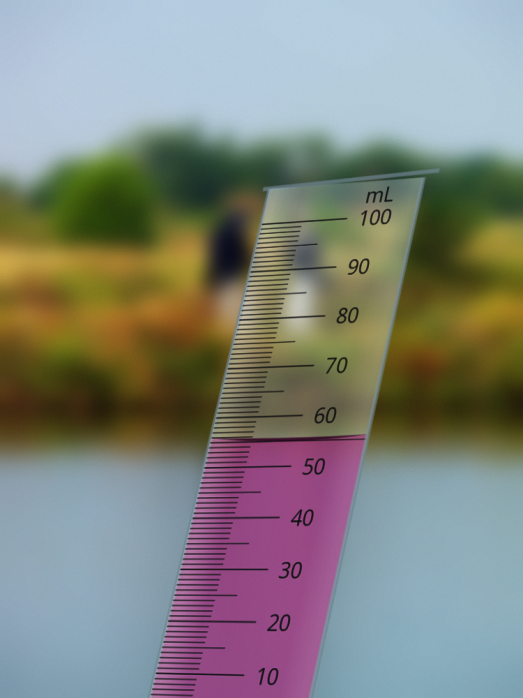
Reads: 55mL
